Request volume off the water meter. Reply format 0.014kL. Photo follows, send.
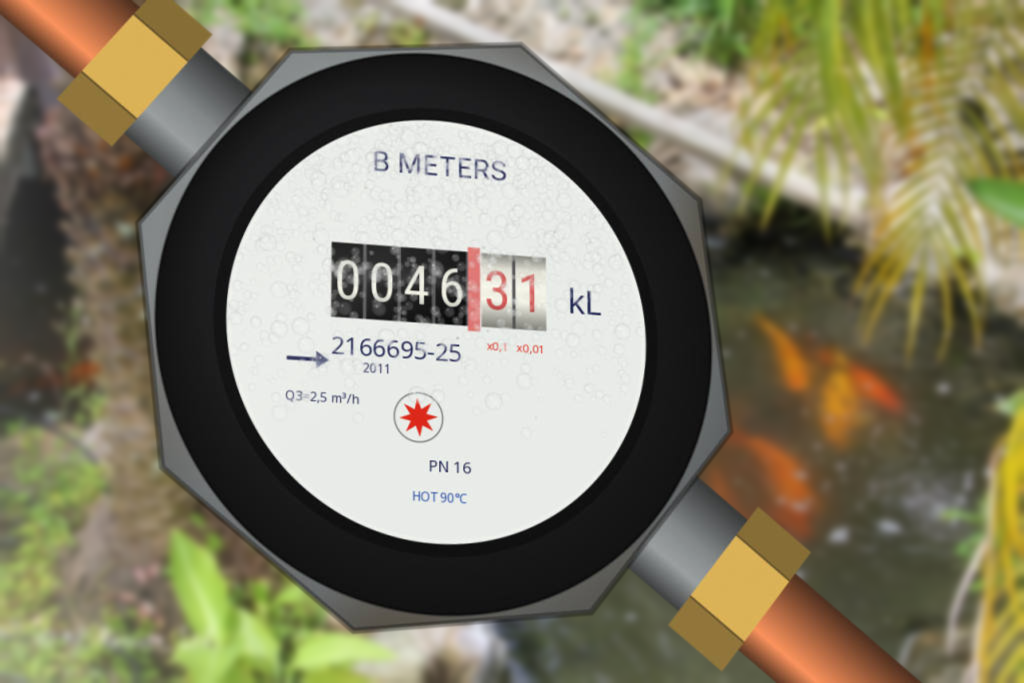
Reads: 46.31kL
